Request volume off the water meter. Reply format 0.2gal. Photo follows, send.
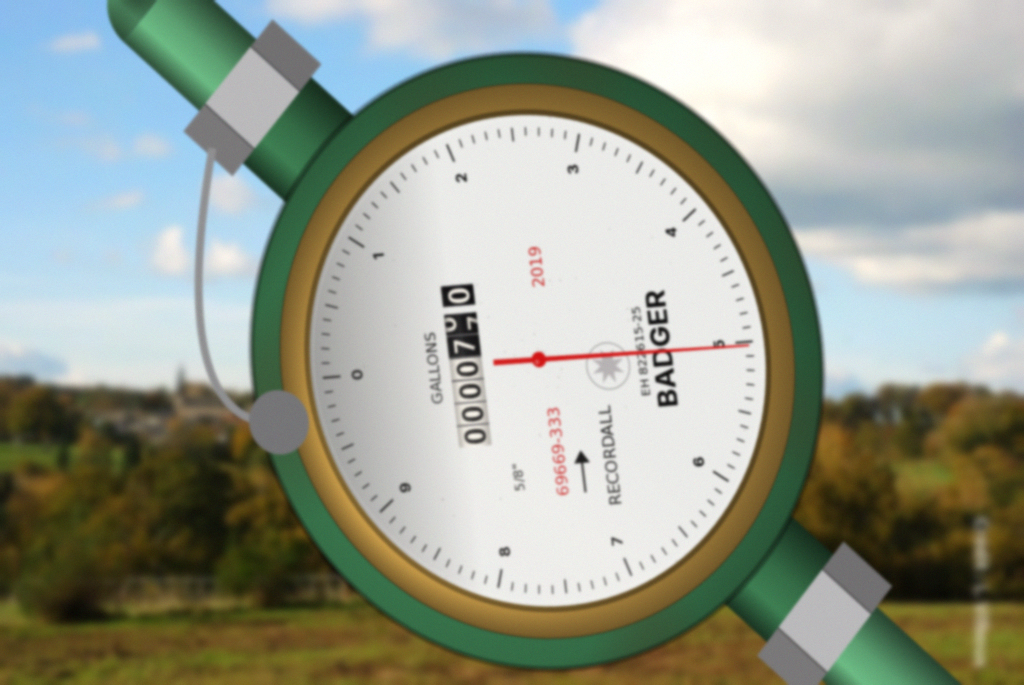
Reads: 765.0gal
